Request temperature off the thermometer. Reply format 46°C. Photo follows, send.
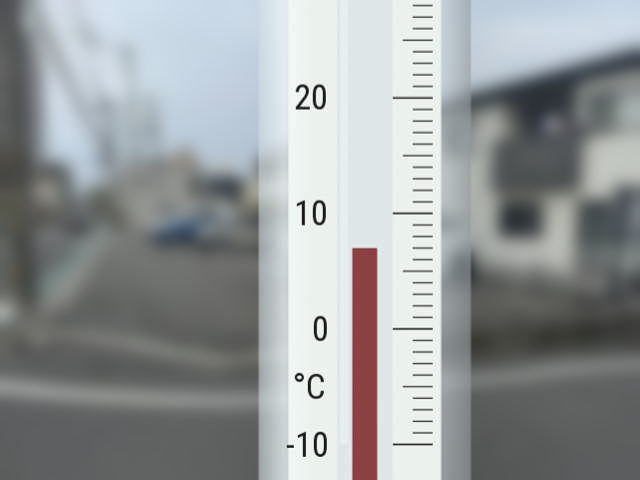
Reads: 7°C
